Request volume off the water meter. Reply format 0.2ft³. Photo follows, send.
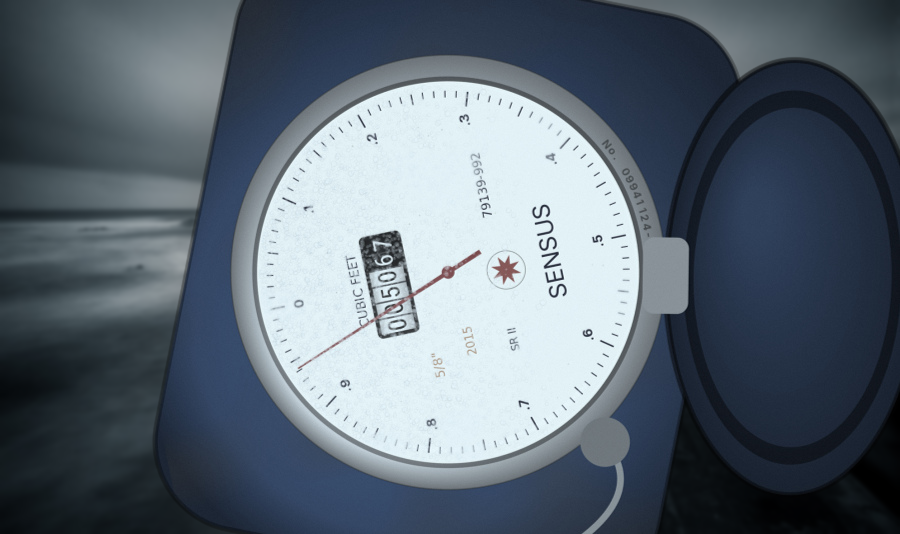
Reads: 5066.94ft³
